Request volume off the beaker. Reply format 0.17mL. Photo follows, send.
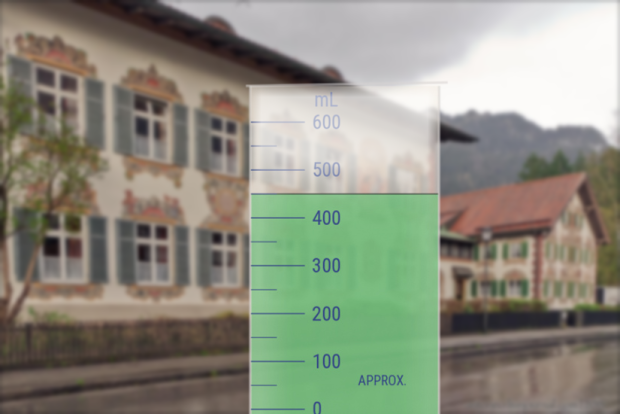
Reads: 450mL
